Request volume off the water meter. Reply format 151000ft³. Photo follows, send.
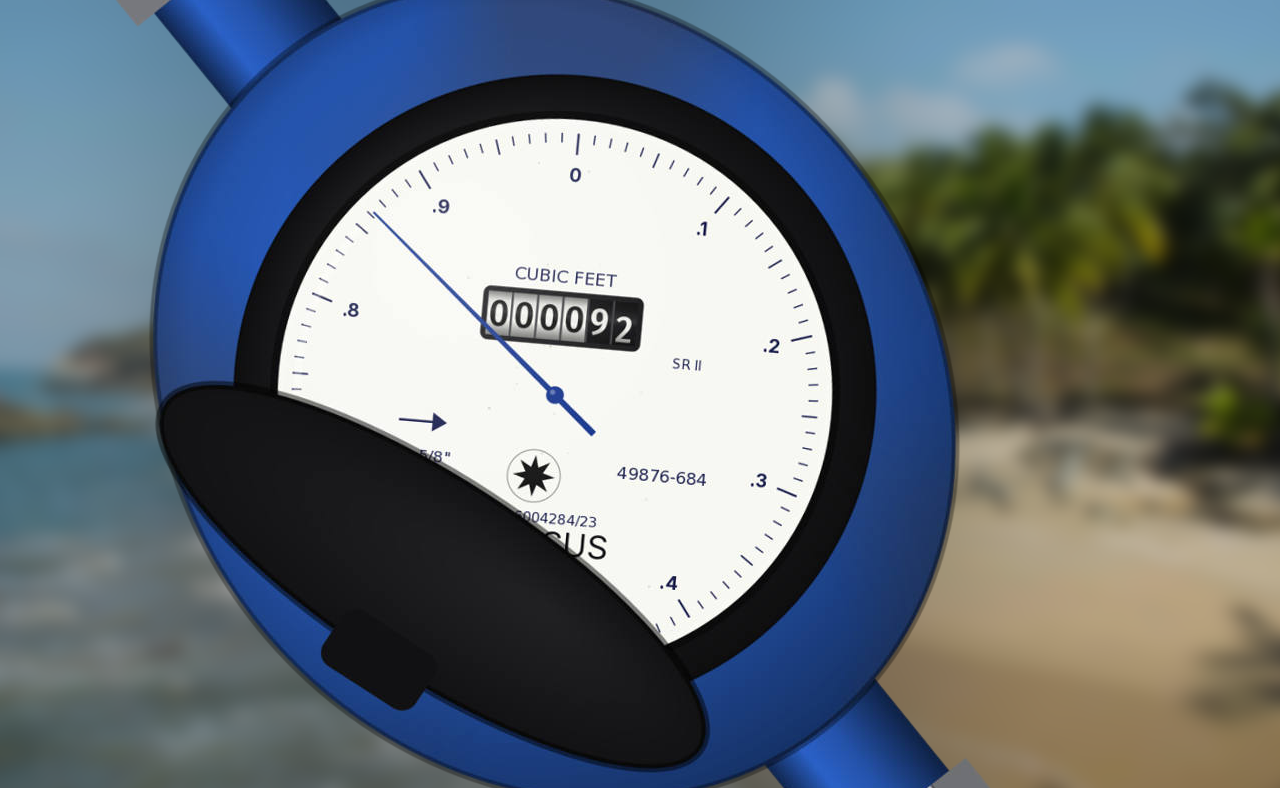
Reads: 91.86ft³
